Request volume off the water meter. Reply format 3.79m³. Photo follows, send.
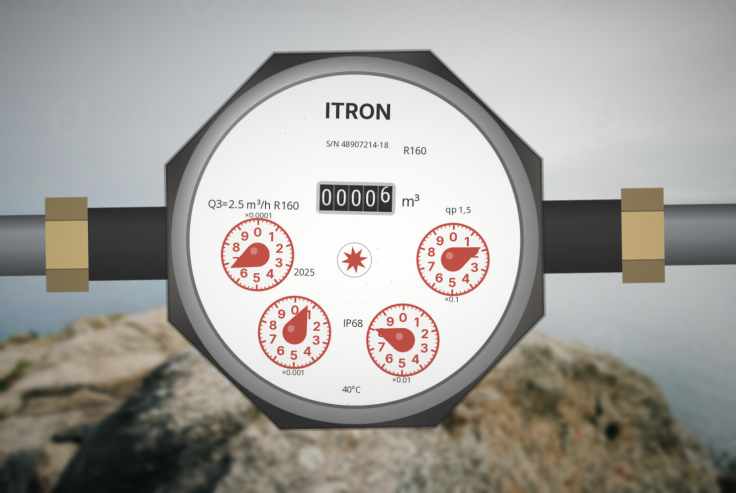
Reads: 6.1806m³
